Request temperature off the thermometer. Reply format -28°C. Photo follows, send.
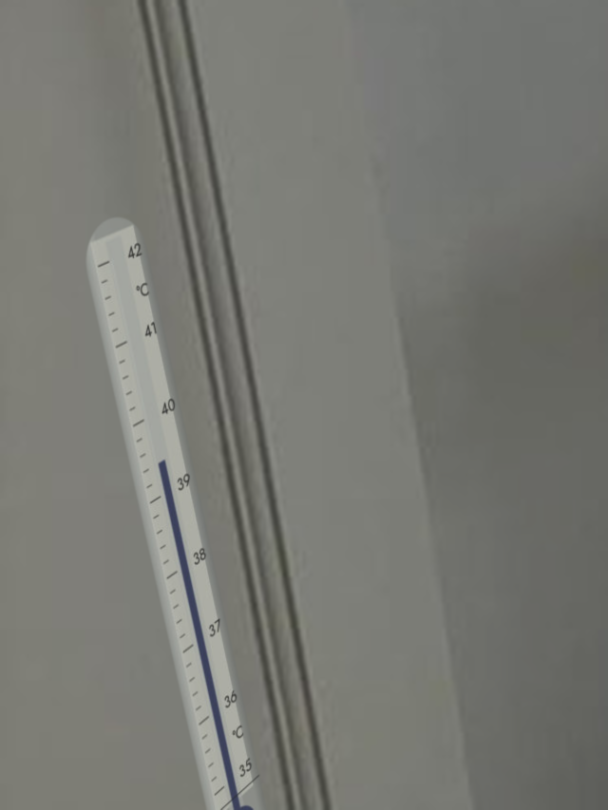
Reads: 39.4°C
